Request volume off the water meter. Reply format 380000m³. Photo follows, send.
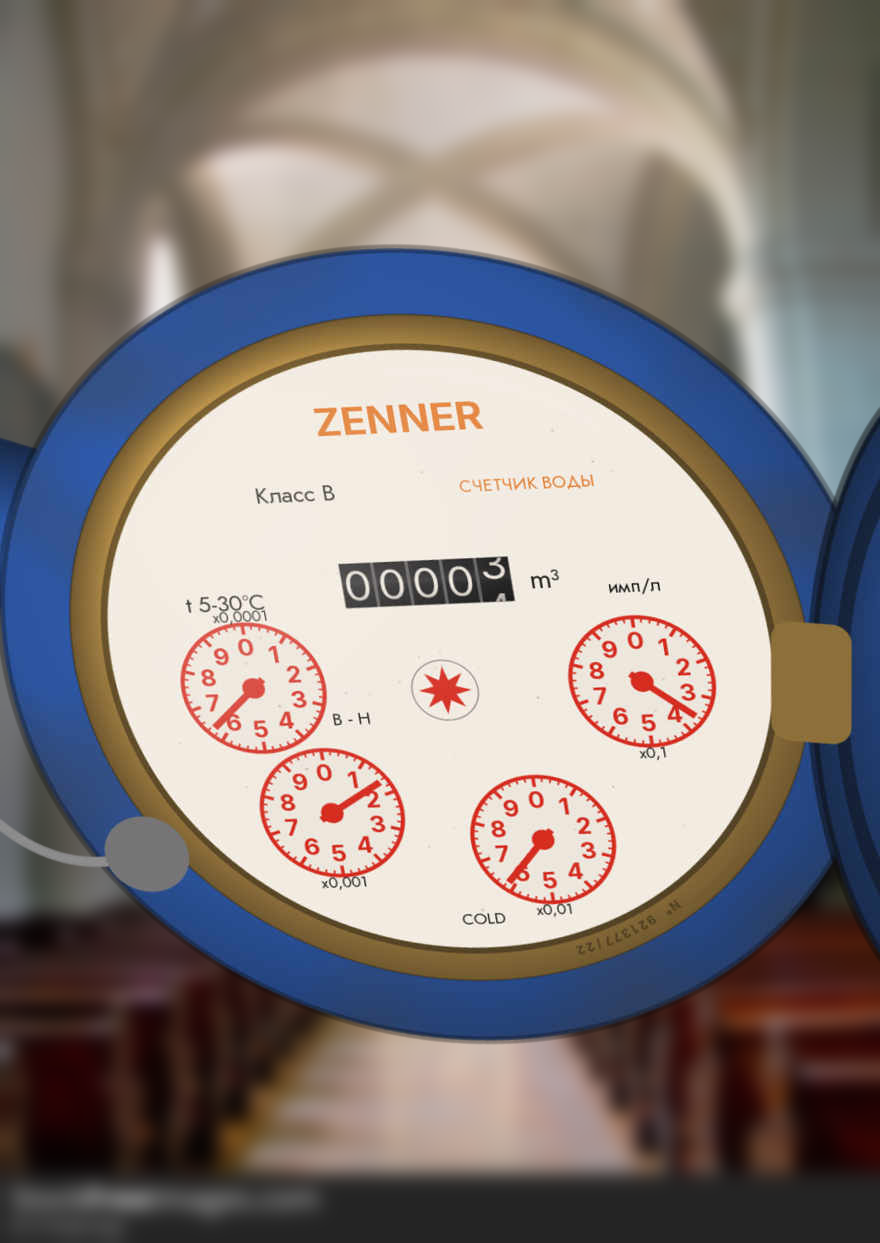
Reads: 3.3616m³
